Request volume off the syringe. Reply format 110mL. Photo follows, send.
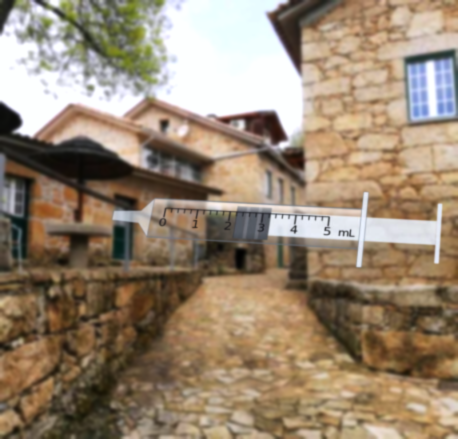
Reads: 2.2mL
